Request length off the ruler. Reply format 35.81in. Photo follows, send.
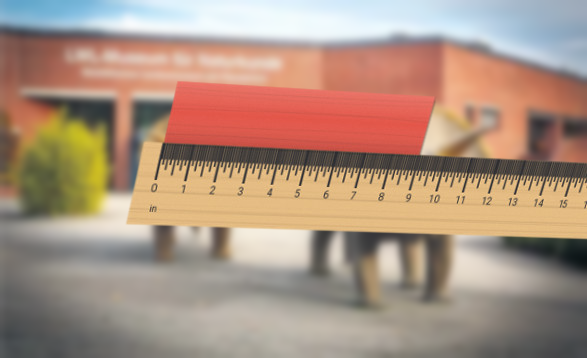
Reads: 9in
